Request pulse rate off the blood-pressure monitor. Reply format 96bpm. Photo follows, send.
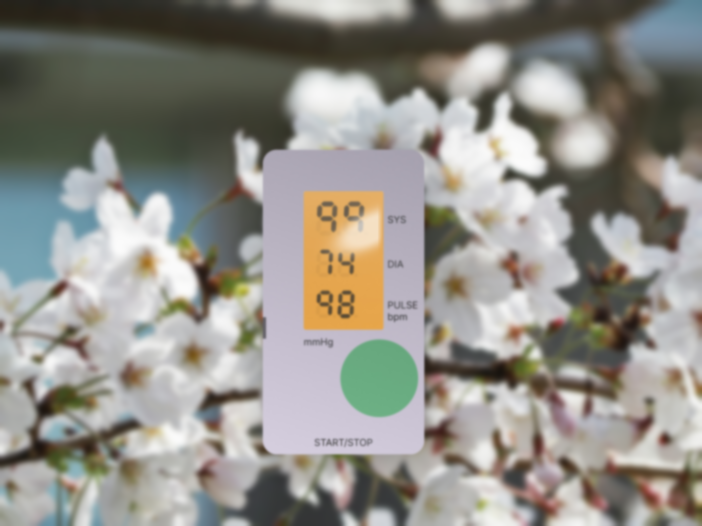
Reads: 98bpm
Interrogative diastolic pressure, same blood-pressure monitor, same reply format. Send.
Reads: 74mmHg
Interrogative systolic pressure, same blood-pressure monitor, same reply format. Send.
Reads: 99mmHg
